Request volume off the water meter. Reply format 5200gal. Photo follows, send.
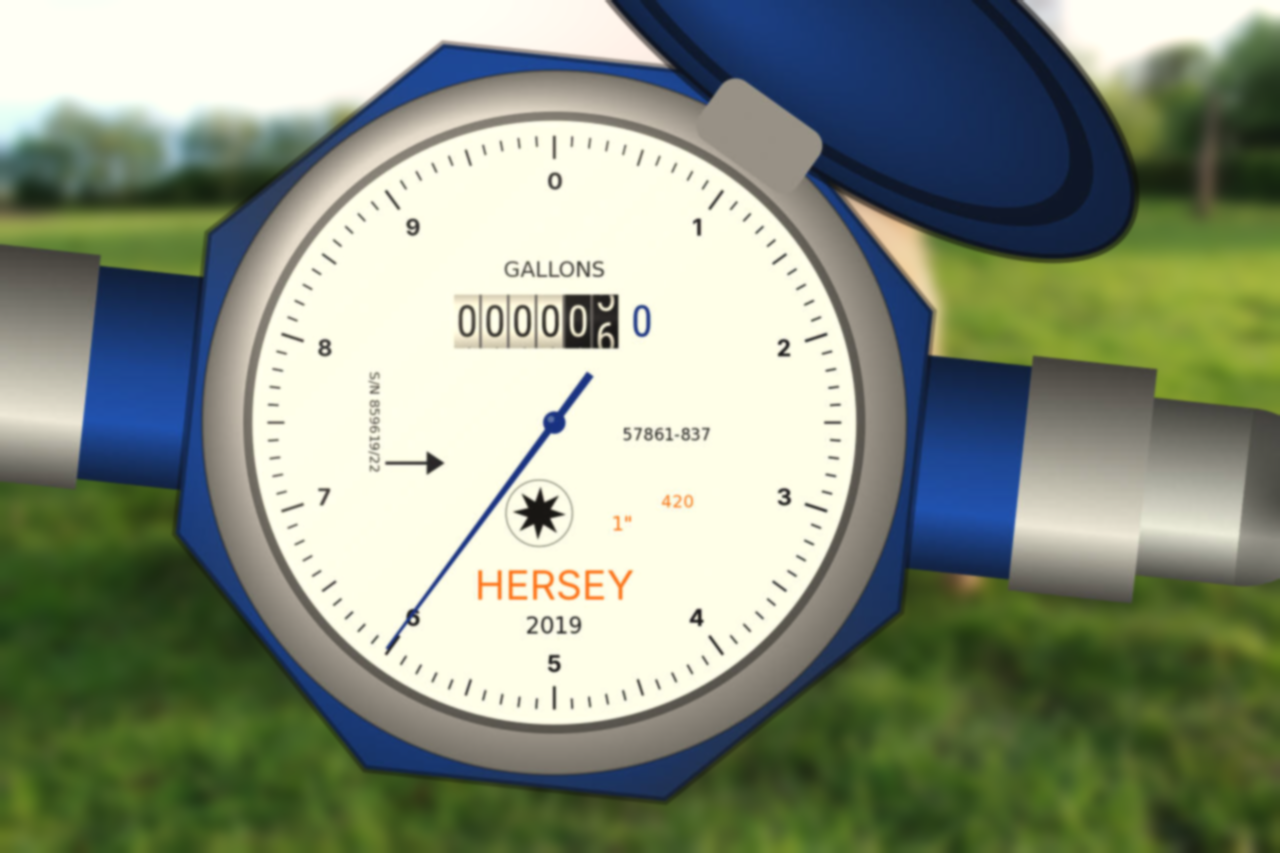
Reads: 56.0gal
